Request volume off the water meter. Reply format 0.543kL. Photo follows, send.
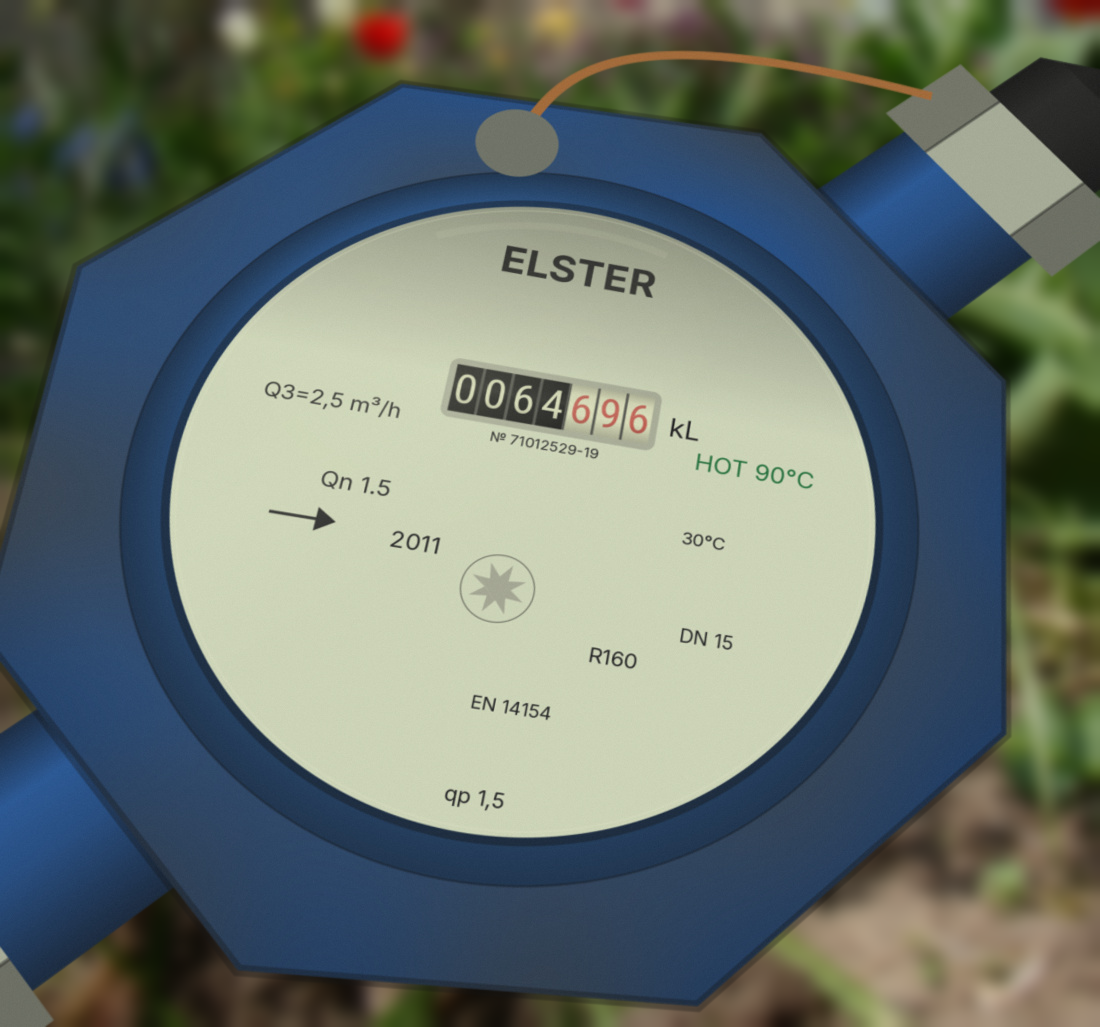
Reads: 64.696kL
